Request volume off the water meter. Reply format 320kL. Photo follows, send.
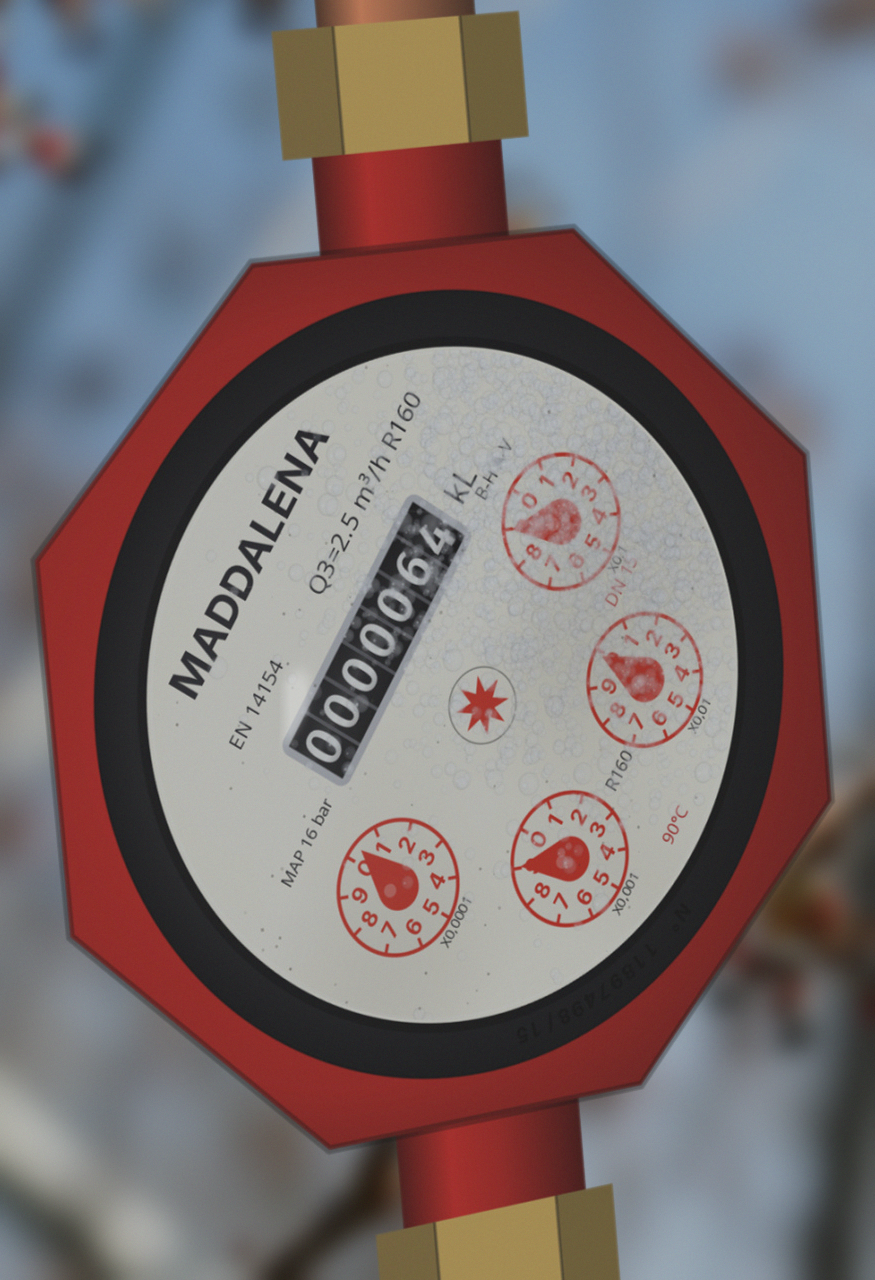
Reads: 63.8990kL
